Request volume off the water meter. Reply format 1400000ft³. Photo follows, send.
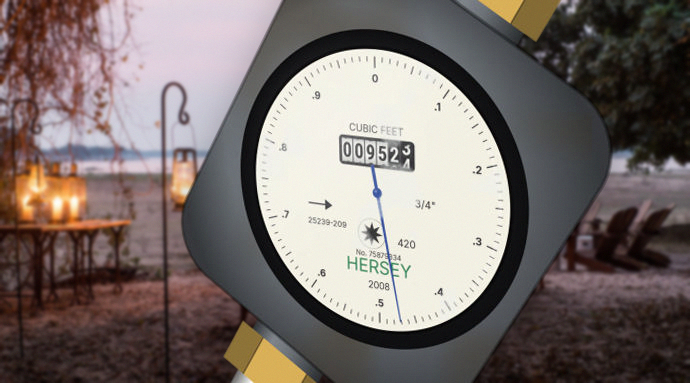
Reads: 9523.47ft³
